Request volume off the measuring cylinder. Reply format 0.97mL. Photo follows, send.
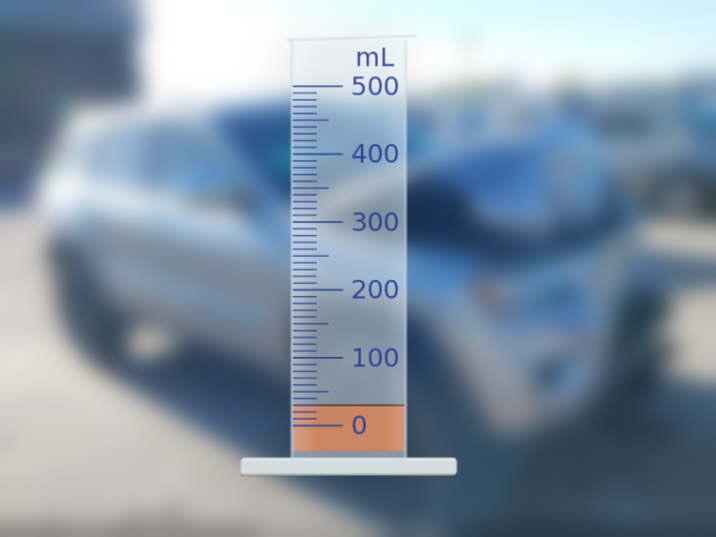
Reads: 30mL
